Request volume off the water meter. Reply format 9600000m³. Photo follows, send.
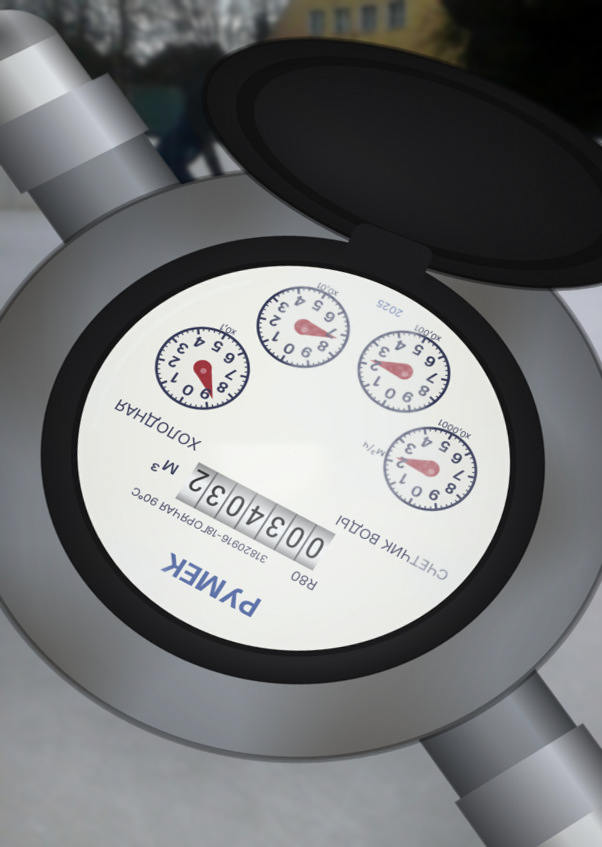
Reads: 34031.8722m³
